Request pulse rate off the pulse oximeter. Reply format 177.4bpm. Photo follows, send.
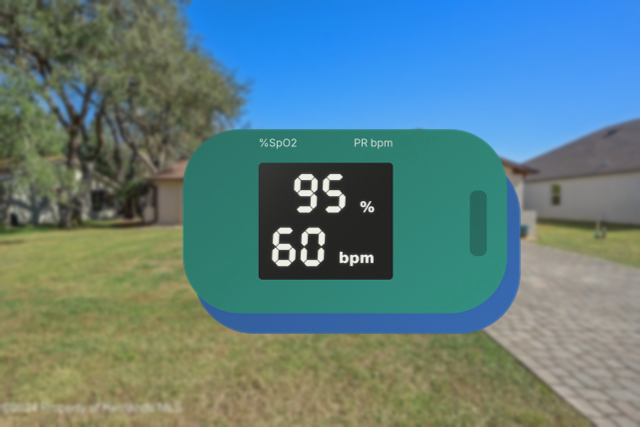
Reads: 60bpm
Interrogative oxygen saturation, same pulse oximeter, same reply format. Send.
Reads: 95%
